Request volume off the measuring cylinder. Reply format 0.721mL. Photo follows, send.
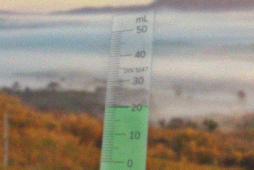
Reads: 20mL
